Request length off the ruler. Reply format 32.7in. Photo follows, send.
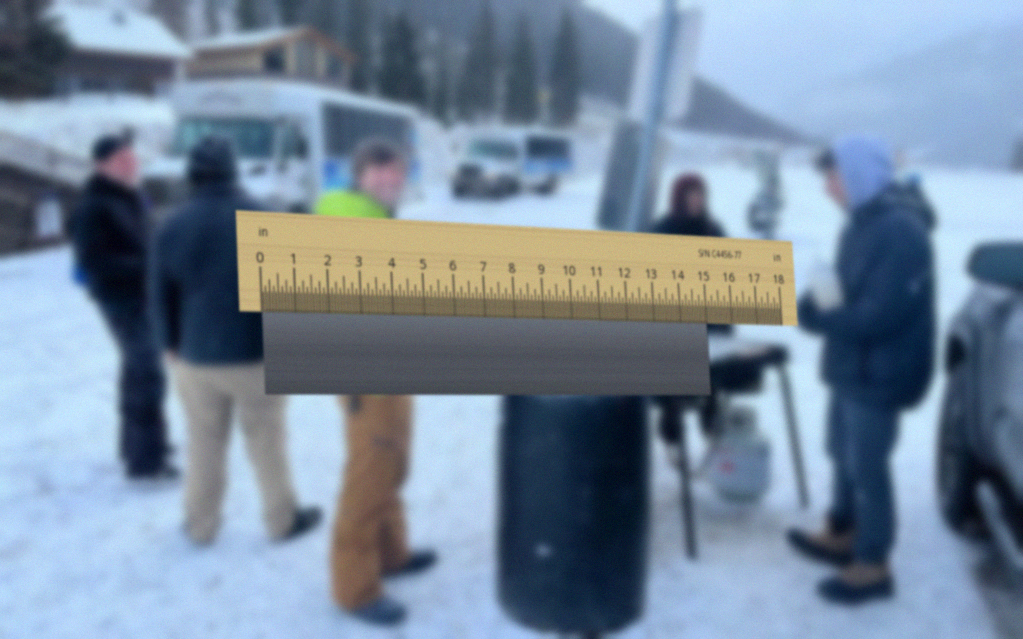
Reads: 15in
